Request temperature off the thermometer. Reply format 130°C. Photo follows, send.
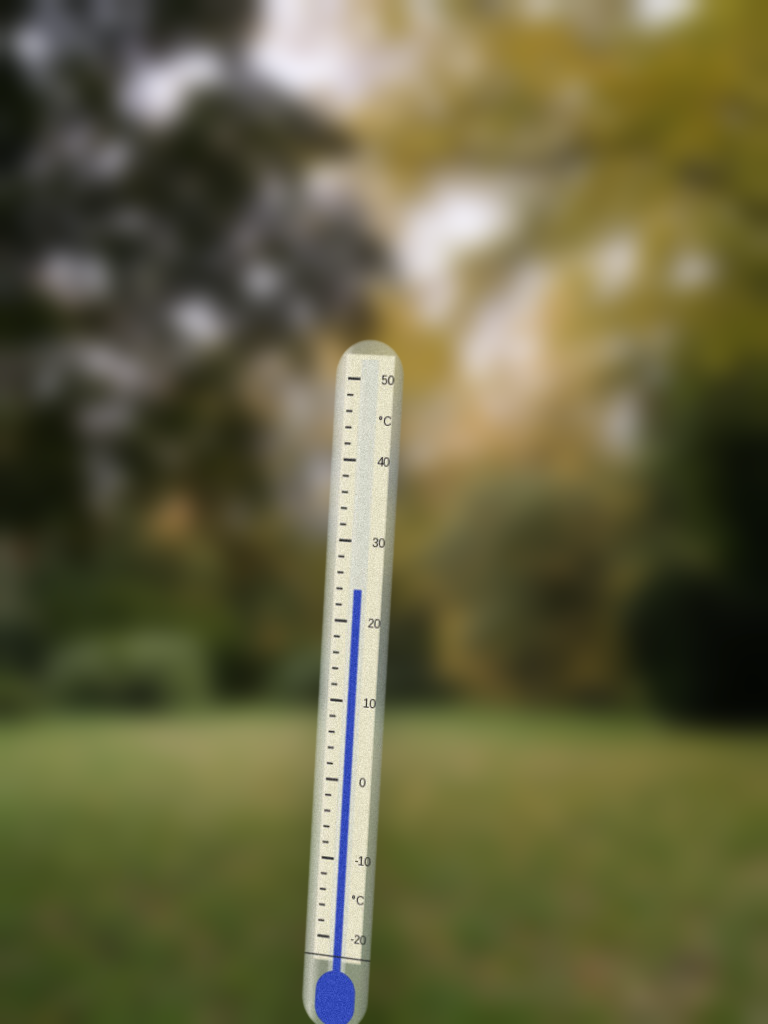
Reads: 24°C
